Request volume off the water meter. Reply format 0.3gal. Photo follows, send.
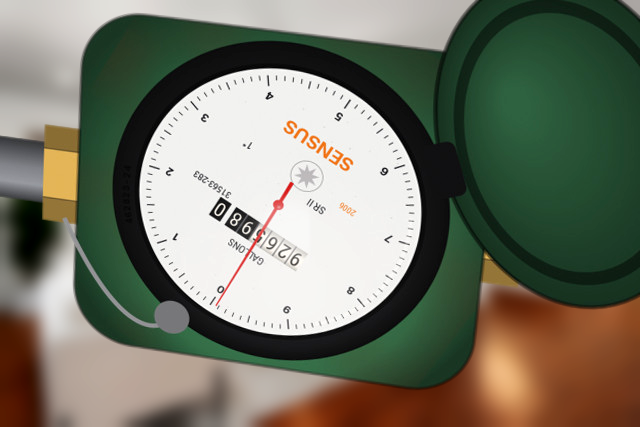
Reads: 9265979.9gal
